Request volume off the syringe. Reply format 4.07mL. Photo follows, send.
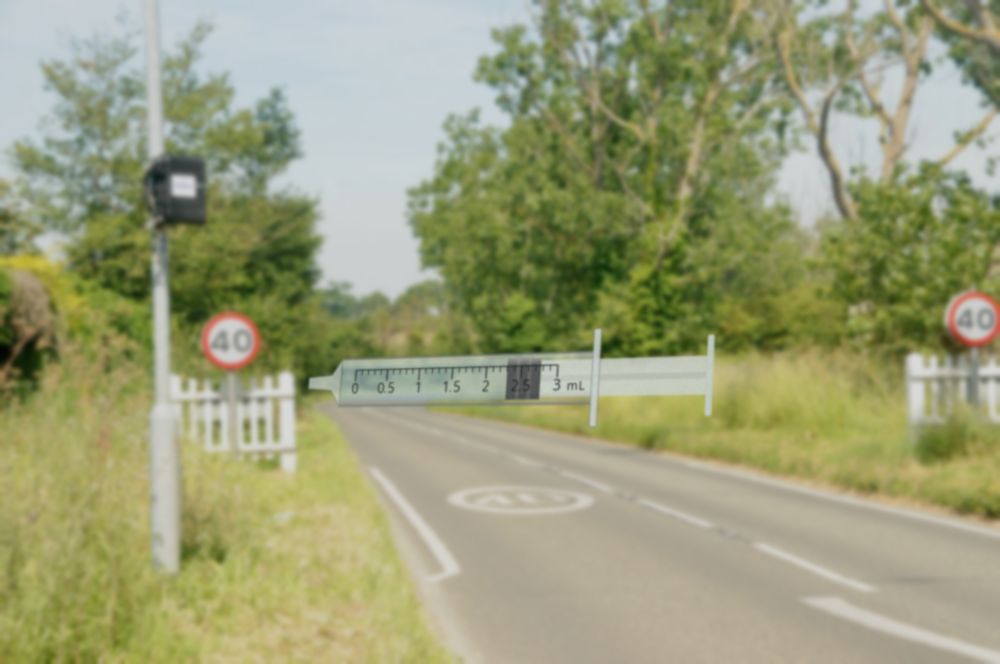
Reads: 2.3mL
